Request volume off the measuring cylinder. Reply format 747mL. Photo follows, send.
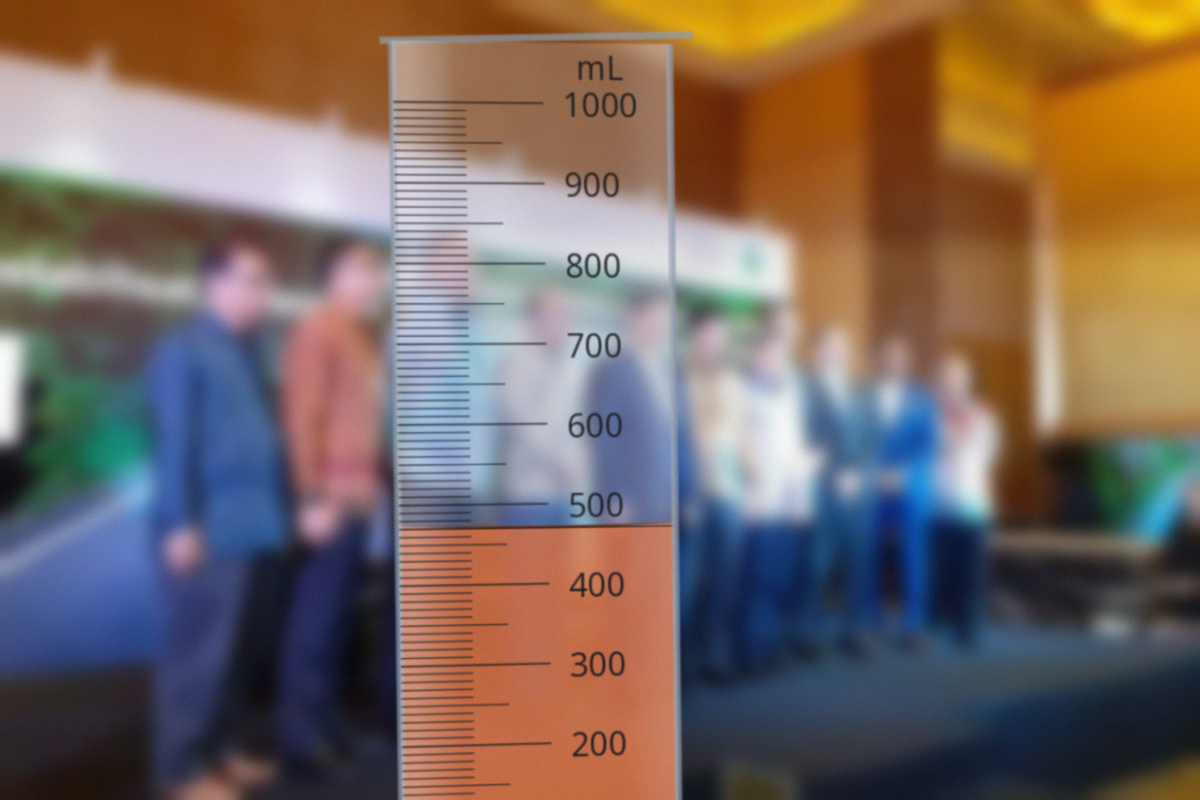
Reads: 470mL
